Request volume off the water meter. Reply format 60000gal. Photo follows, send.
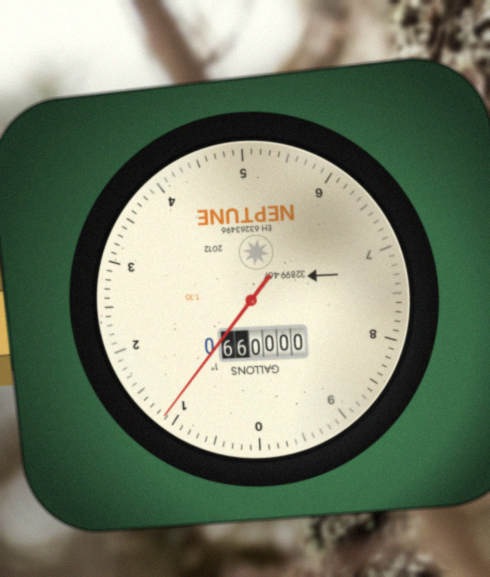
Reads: 991.1gal
